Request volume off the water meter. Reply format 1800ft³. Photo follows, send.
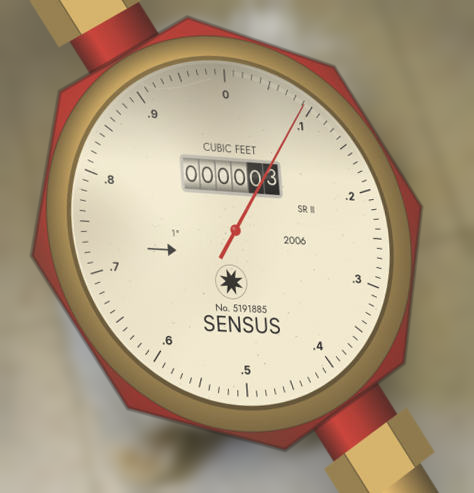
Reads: 3.09ft³
